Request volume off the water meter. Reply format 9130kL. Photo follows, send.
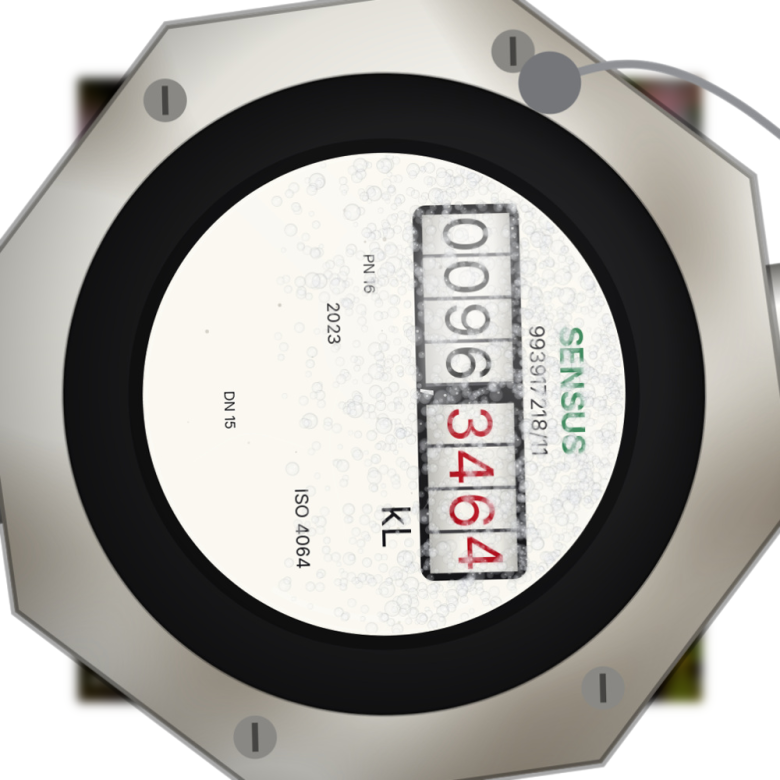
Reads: 96.3464kL
